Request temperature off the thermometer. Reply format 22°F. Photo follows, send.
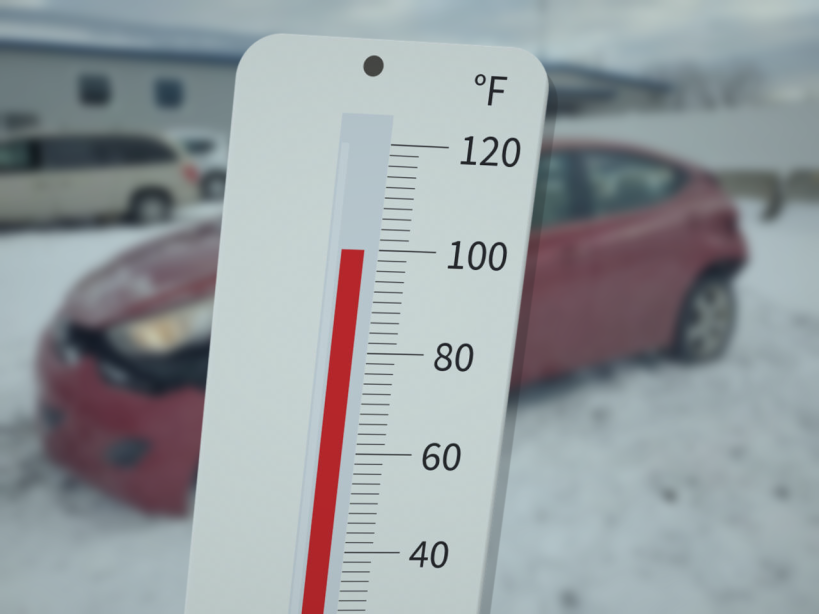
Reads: 100°F
